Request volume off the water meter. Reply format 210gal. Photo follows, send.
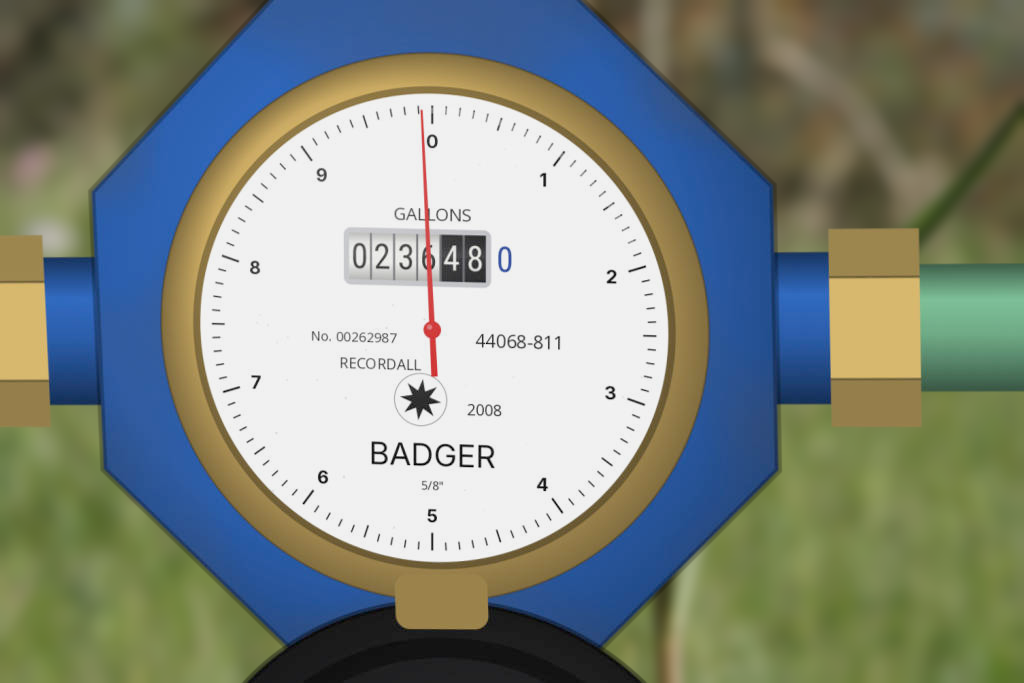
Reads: 236479.9gal
